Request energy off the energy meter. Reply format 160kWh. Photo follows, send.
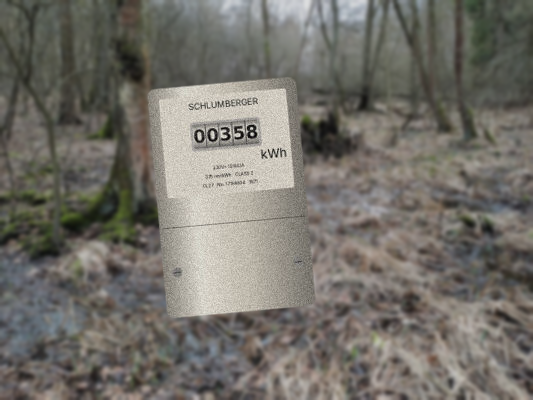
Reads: 358kWh
